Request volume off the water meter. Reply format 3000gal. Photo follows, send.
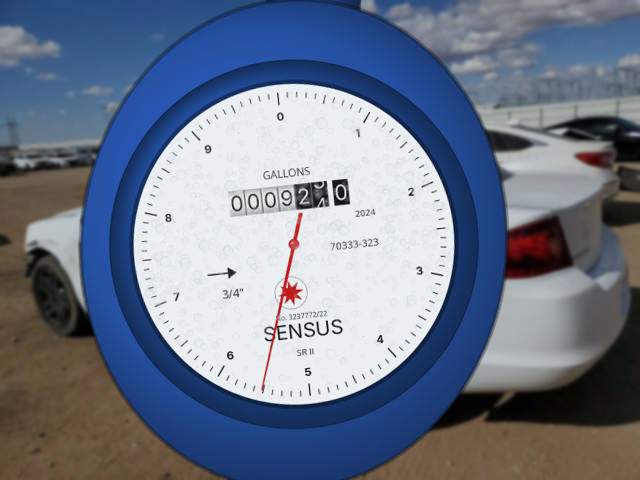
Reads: 9235.5gal
